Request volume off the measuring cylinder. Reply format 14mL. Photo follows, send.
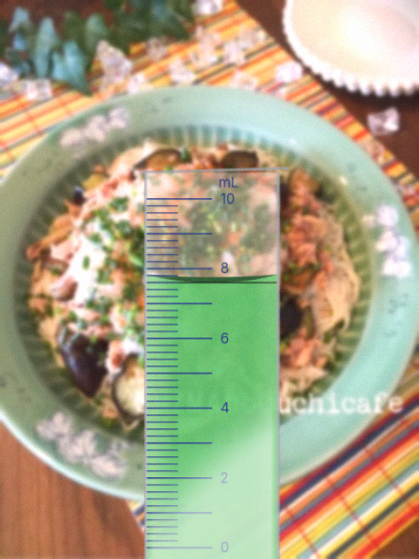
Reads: 7.6mL
